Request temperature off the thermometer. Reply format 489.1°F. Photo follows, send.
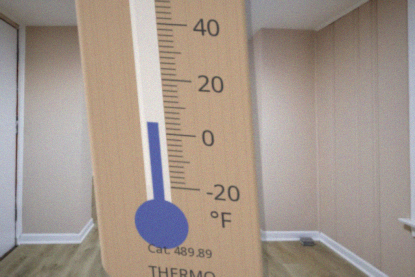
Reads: 4°F
